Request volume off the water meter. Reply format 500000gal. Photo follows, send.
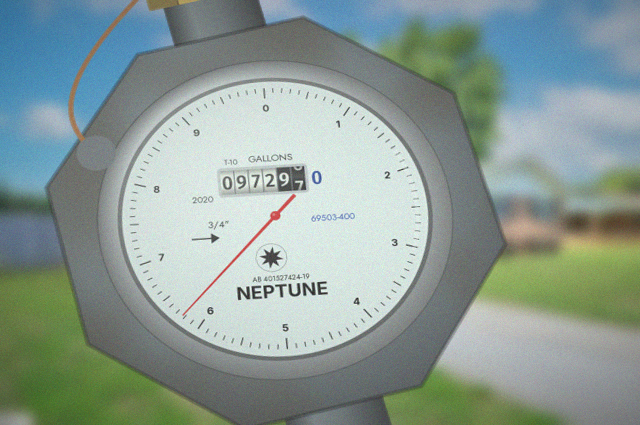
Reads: 972966.2gal
